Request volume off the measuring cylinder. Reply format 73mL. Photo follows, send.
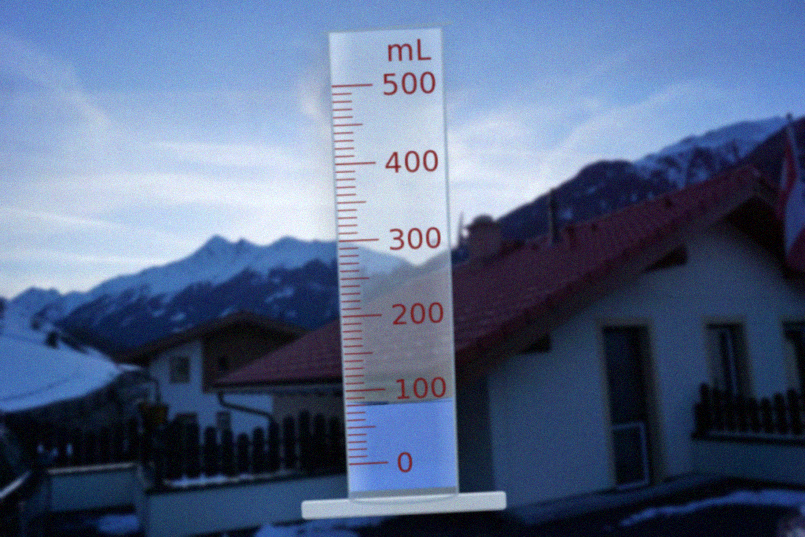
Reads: 80mL
